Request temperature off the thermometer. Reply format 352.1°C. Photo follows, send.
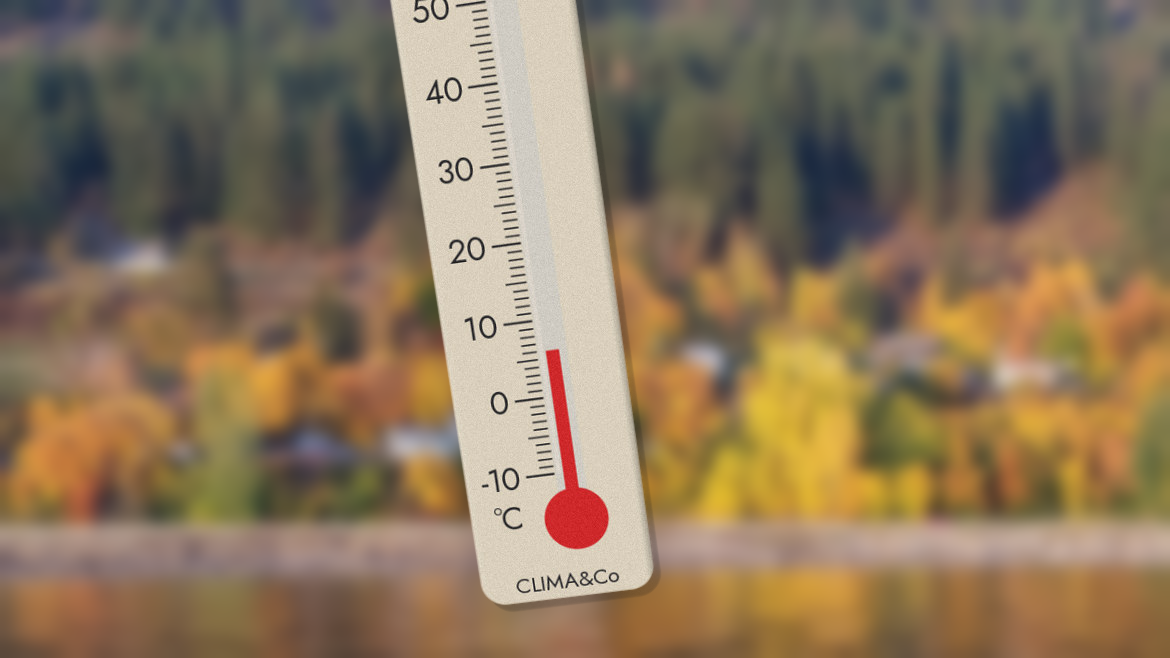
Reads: 6°C
